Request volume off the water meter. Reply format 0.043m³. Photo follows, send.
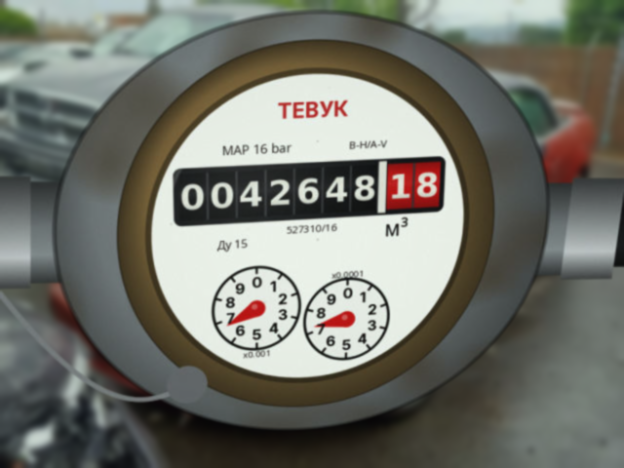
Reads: 42648.1867m³
